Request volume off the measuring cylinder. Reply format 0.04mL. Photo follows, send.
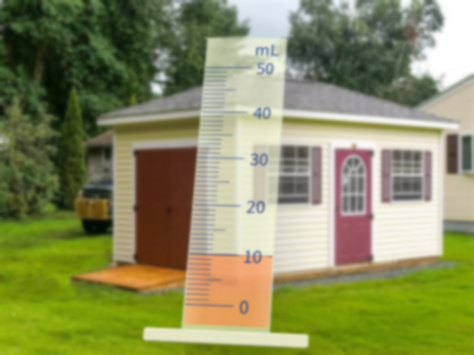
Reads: 10mL
